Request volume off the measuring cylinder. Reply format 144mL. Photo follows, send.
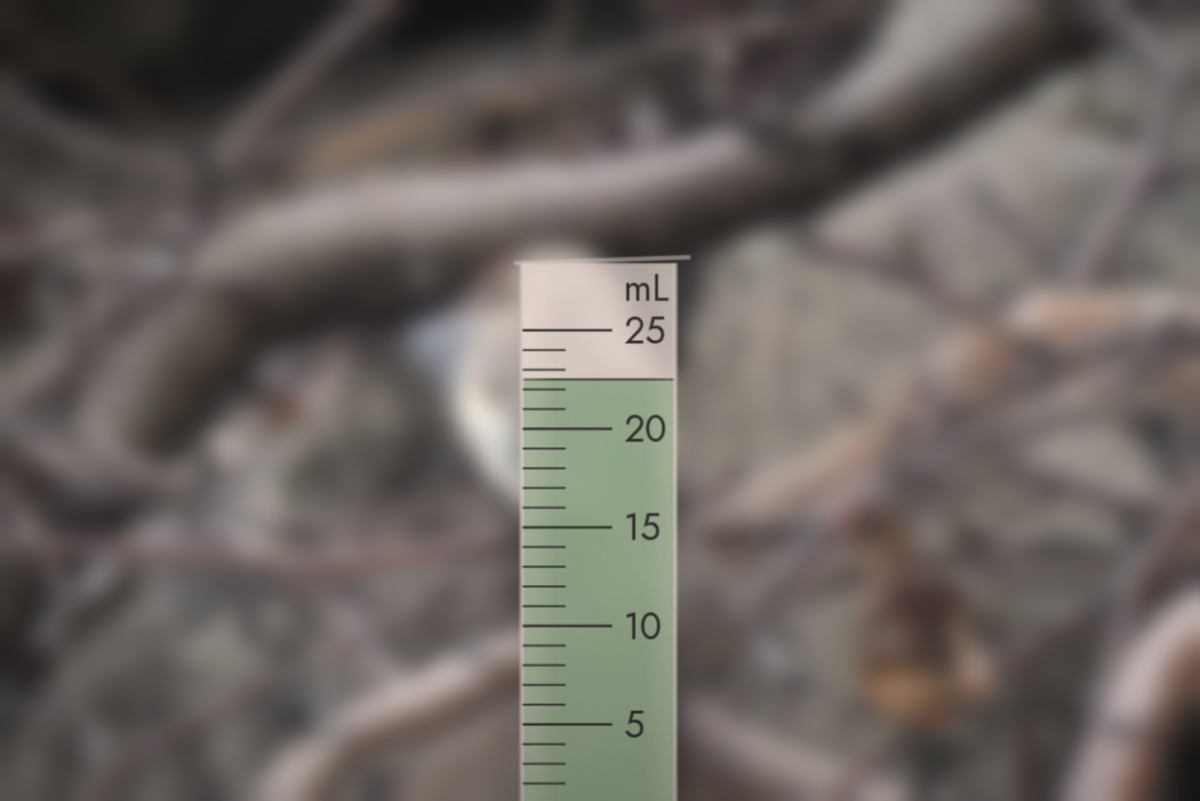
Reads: 22.5mL
